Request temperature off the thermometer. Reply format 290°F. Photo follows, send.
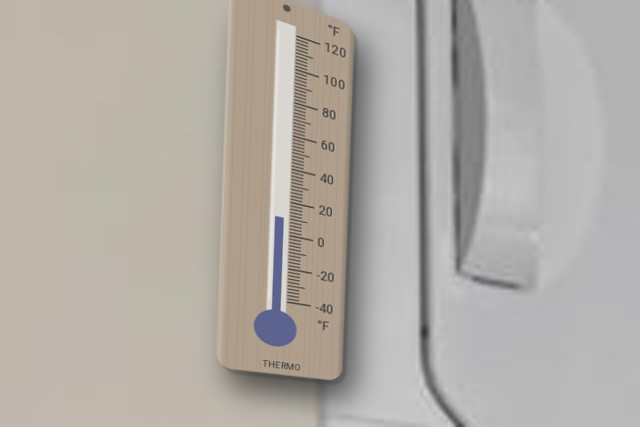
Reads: 10°F
